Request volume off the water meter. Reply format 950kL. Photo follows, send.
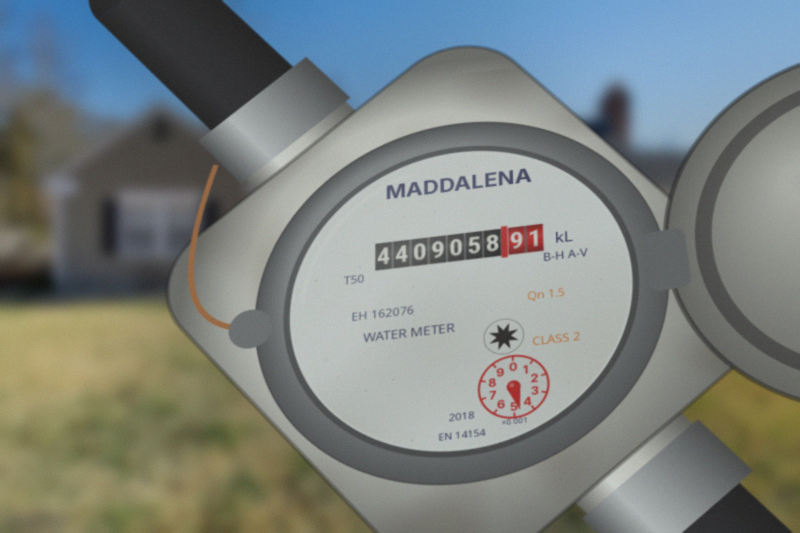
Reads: 4409058.914kL
